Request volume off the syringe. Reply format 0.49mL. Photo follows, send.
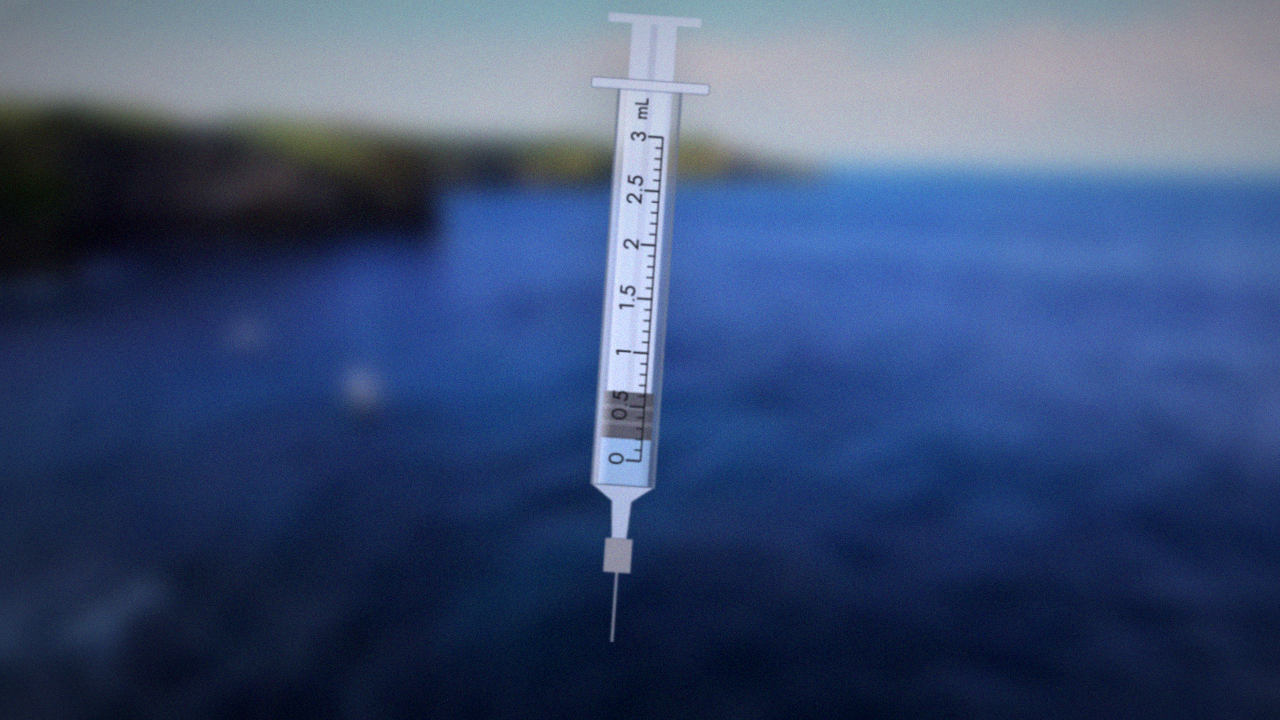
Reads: 0.2mL
